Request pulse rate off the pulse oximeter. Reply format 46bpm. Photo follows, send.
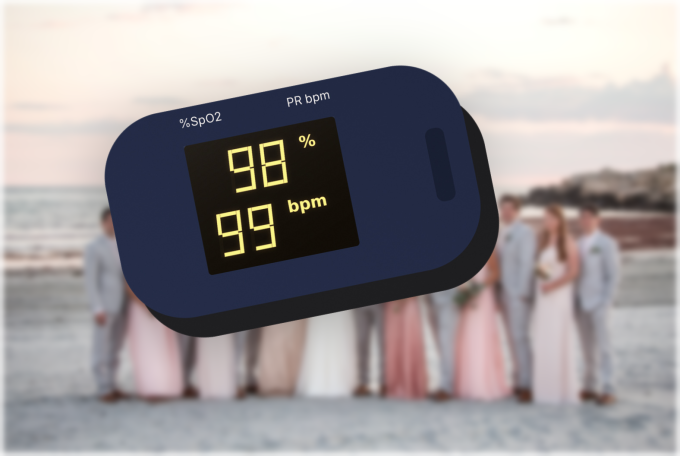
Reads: 99bpm
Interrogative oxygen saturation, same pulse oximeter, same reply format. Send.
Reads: 98%
